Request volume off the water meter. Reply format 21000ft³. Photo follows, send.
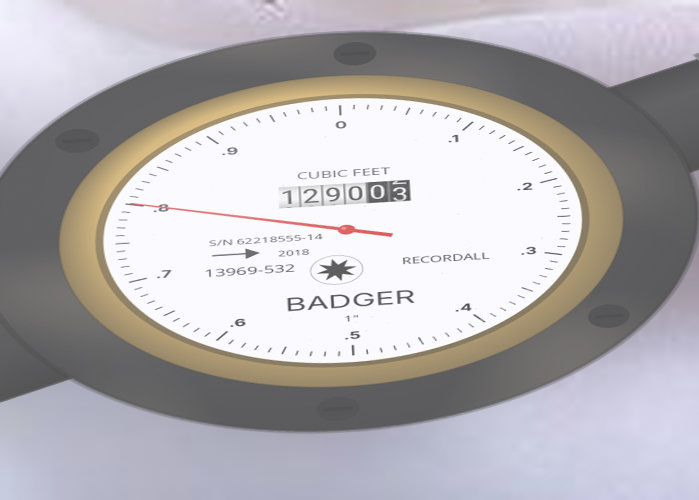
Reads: 129002.80ft³
